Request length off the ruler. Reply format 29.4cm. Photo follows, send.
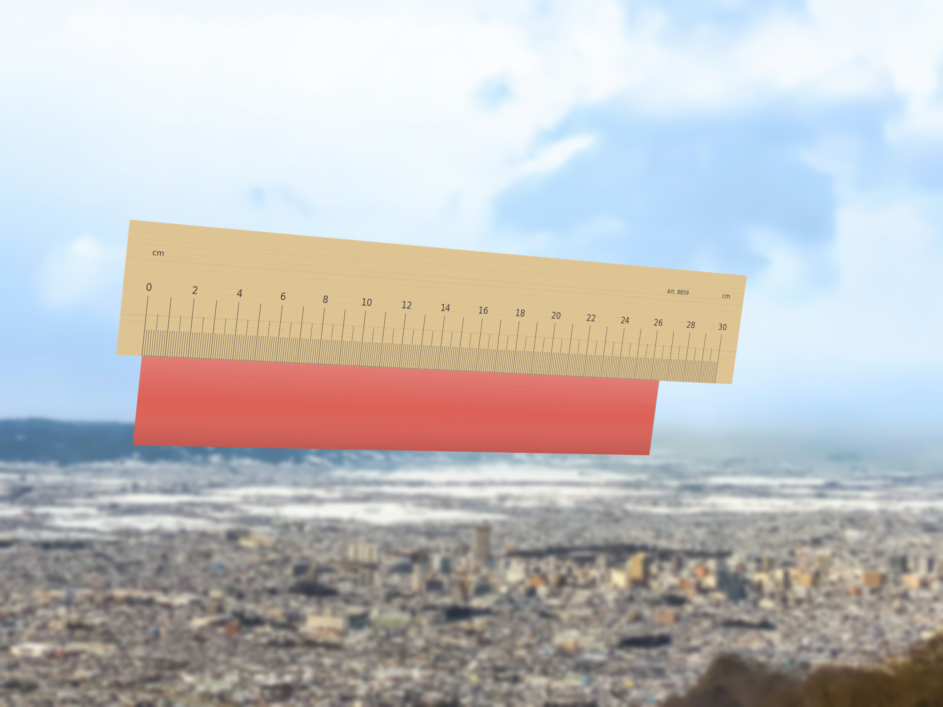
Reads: 26.5cm
